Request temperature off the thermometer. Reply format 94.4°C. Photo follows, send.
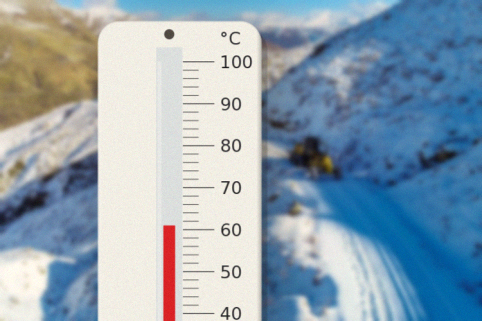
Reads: 61°C
